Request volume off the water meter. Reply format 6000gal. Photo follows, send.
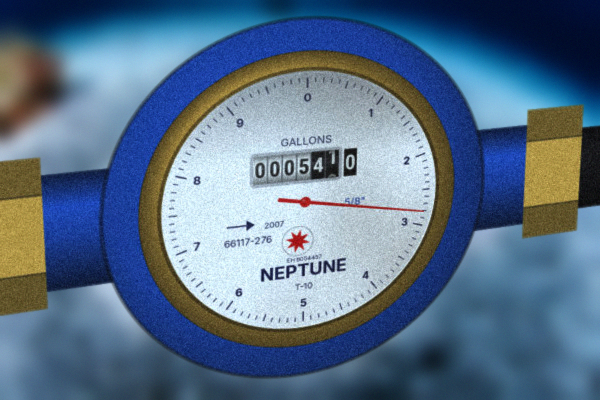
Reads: 5412.8gal
